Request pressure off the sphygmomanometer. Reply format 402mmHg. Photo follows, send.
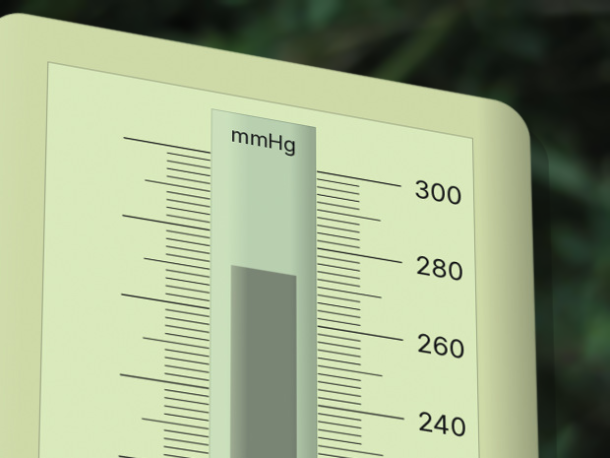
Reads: 272mmHg
